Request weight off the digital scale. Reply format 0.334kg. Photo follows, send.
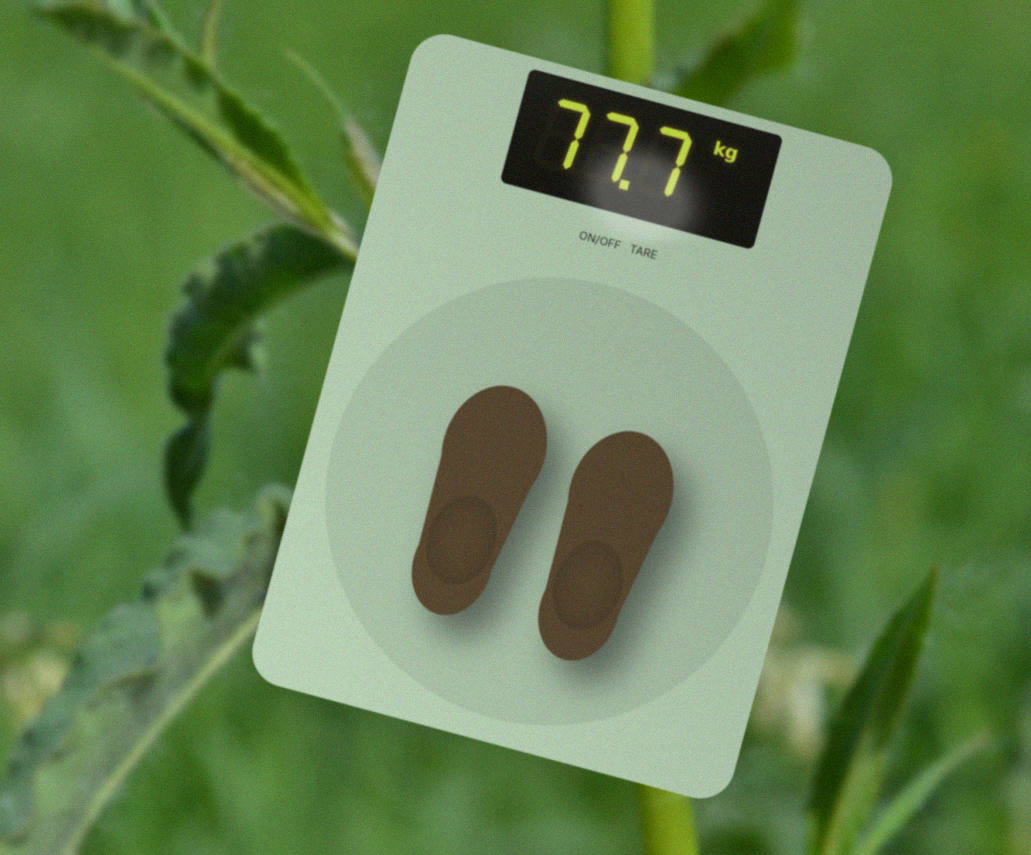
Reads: 77.7kg
